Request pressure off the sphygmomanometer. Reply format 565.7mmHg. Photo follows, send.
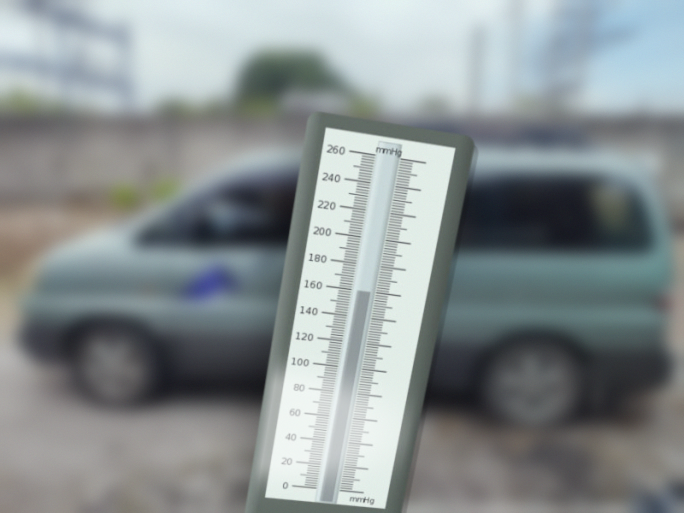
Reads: 160mmHg
